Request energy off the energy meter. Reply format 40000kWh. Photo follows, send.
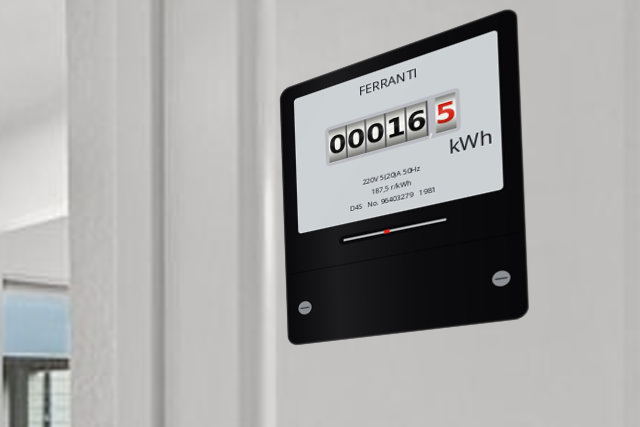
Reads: 16.5kWh
